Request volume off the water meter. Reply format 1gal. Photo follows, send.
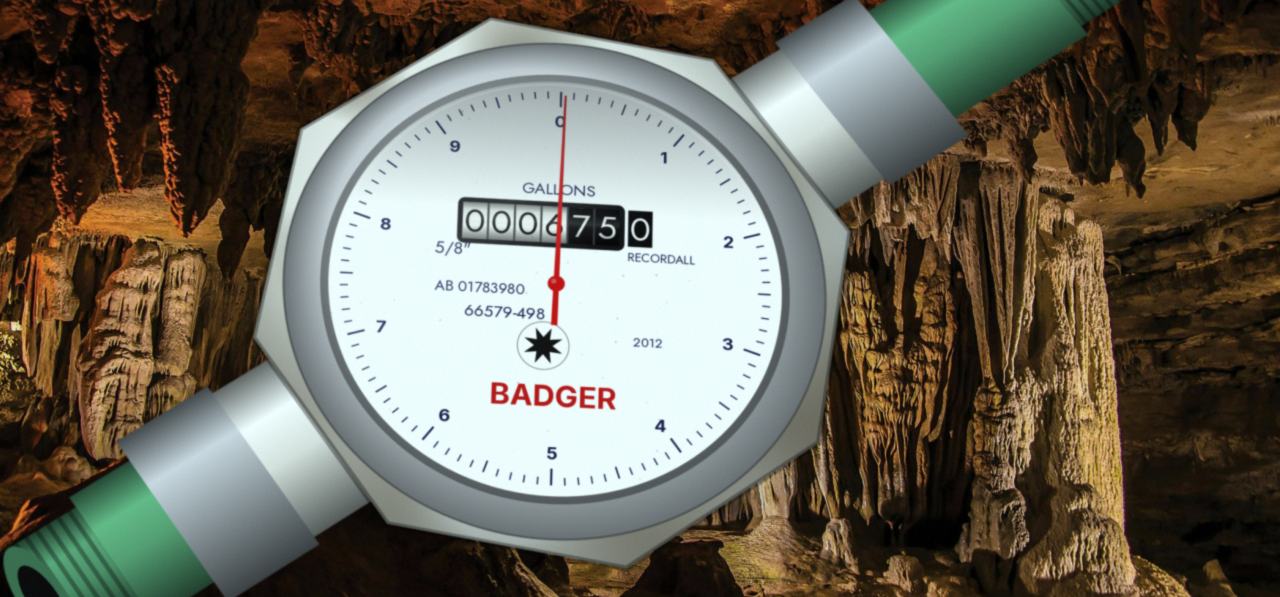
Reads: 6750.0gal
